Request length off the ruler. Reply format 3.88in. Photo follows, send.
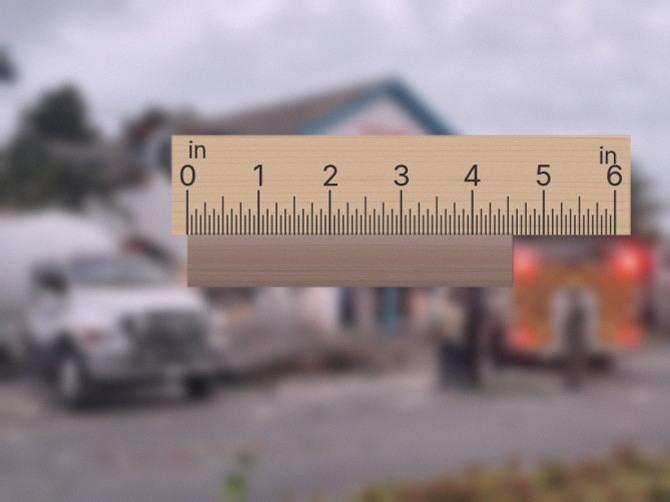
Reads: 4.5625in
